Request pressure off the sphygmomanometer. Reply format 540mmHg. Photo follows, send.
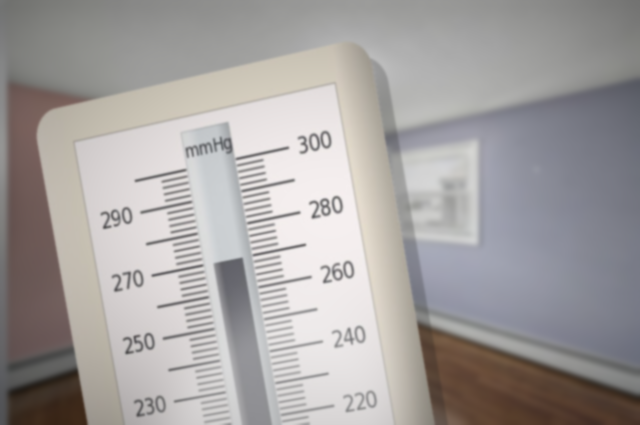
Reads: 270mmHg
